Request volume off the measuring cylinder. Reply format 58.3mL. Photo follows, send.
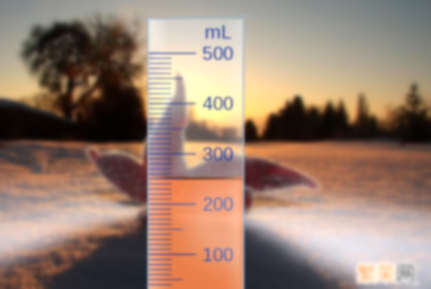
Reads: 250mL
